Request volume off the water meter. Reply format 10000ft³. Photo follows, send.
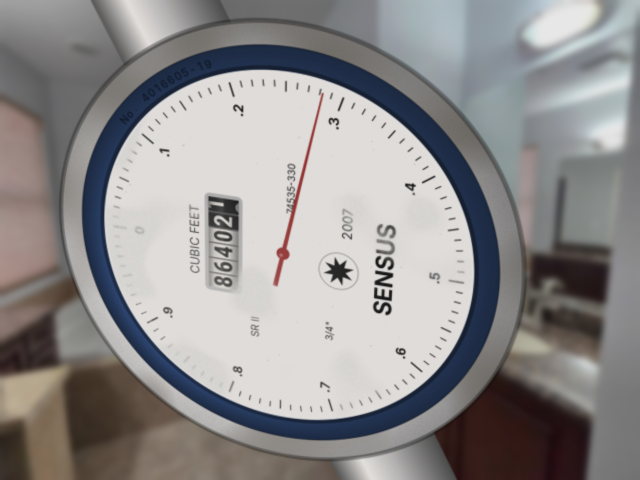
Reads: 864021.28ft³
